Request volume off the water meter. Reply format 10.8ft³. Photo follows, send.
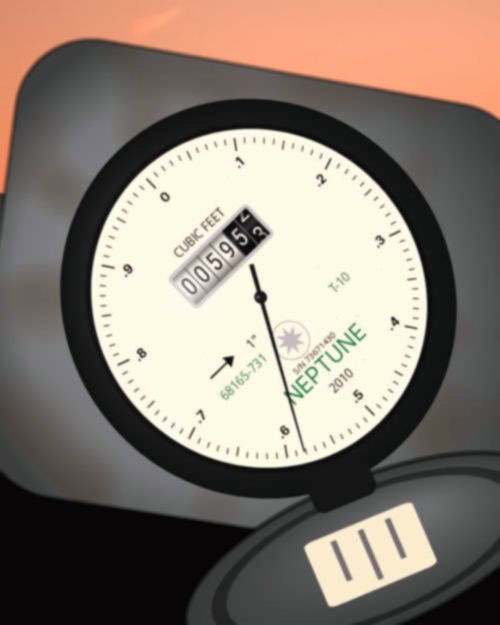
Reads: 5952.58ft³
